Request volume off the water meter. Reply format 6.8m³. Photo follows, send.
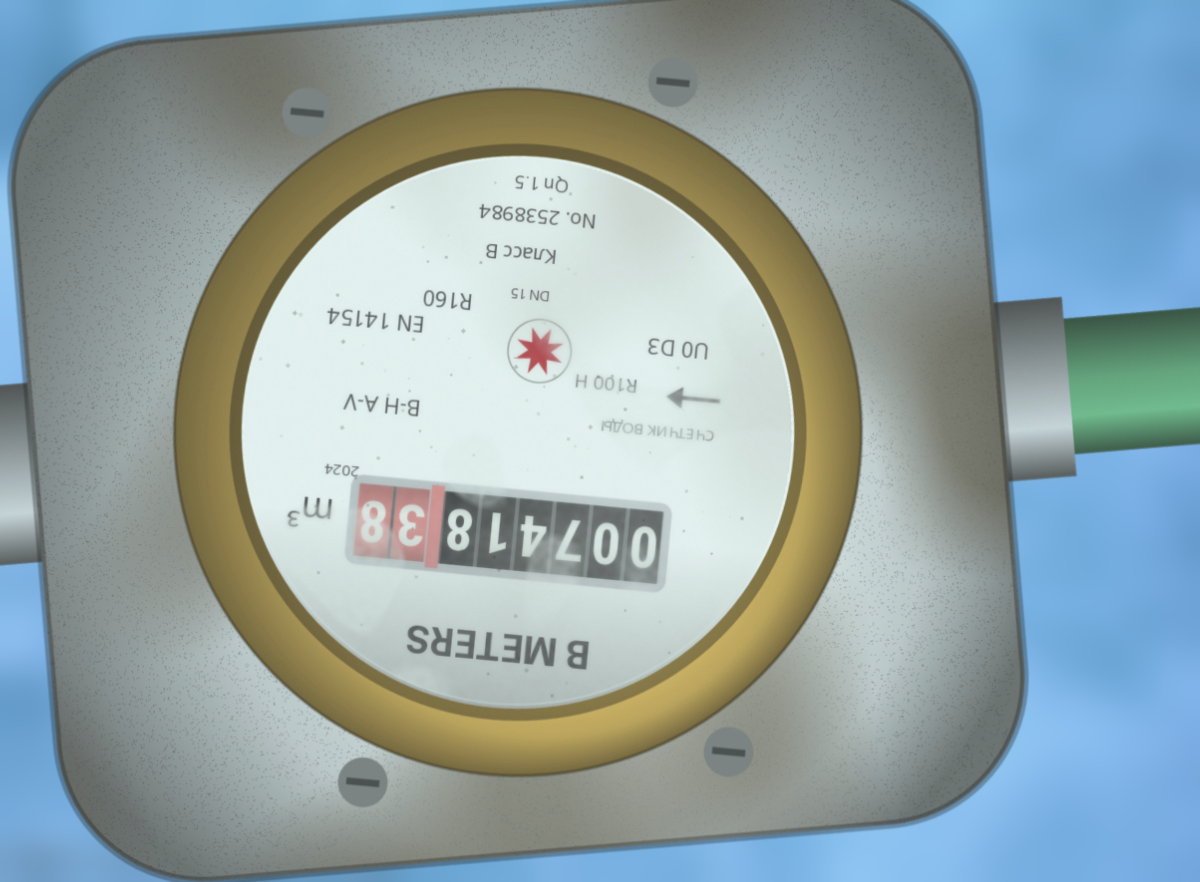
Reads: 7418.38m³
